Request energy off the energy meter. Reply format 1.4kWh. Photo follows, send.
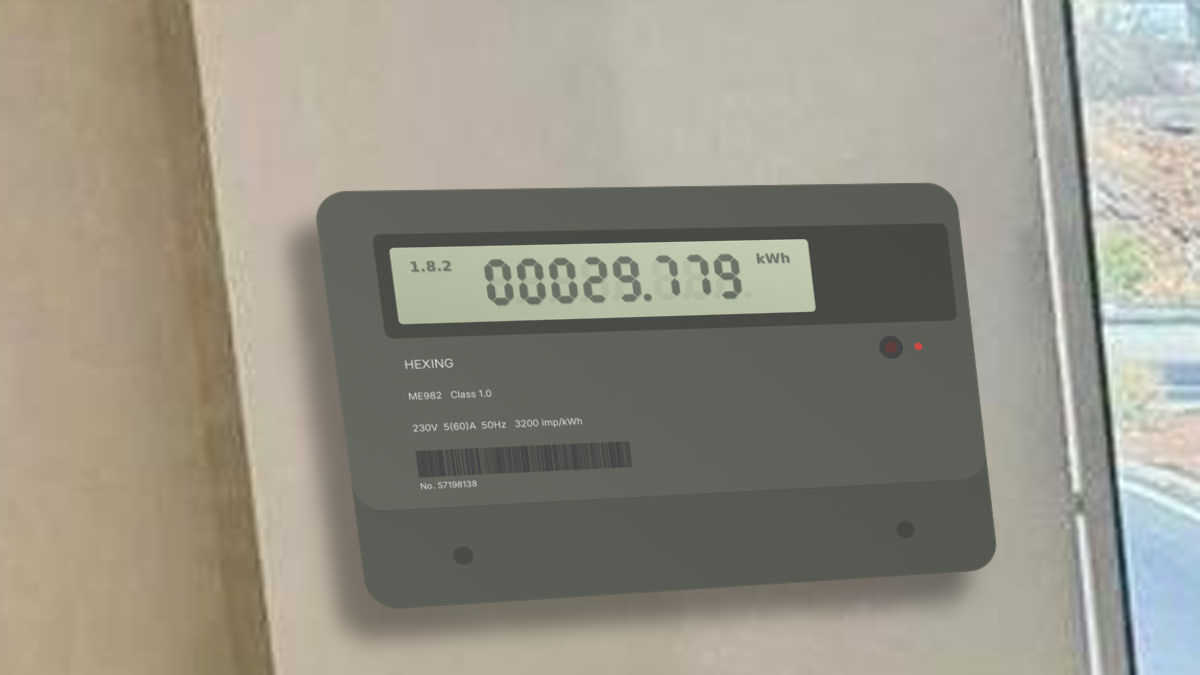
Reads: 29.779kWh
